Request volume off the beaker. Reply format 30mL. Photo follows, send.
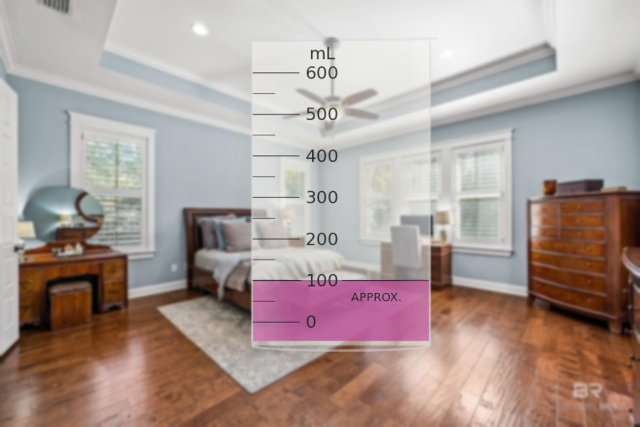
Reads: 100mL
